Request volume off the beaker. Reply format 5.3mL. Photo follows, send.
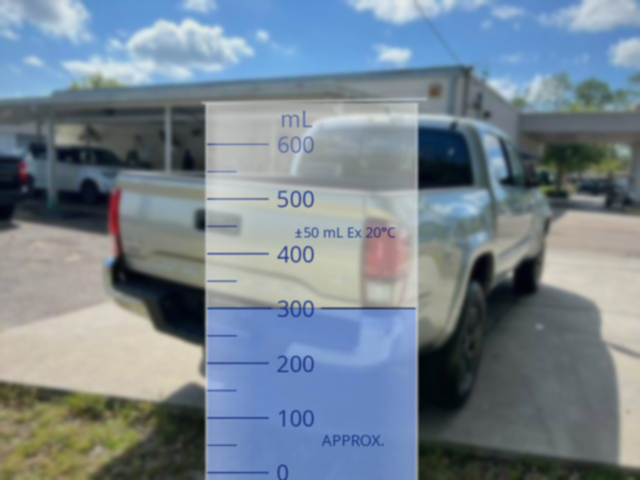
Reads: 300mL
